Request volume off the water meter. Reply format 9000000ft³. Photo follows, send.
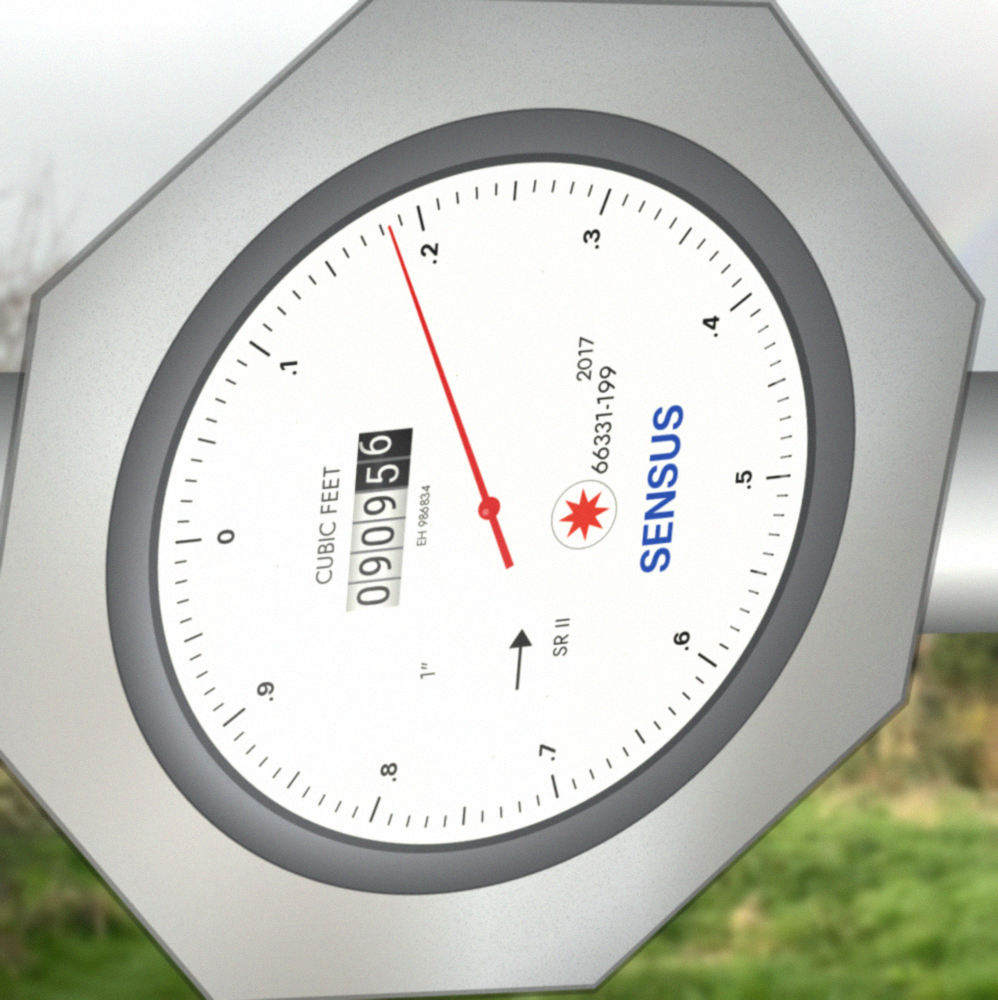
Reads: 90956.18ft³
